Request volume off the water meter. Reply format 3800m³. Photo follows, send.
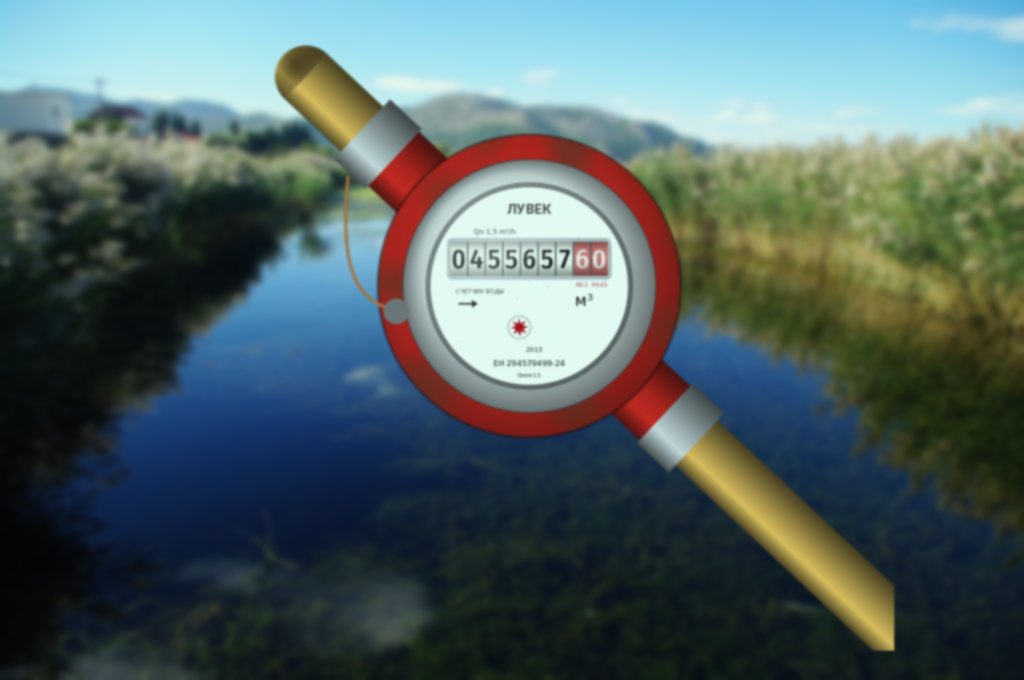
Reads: 455657.60m³
